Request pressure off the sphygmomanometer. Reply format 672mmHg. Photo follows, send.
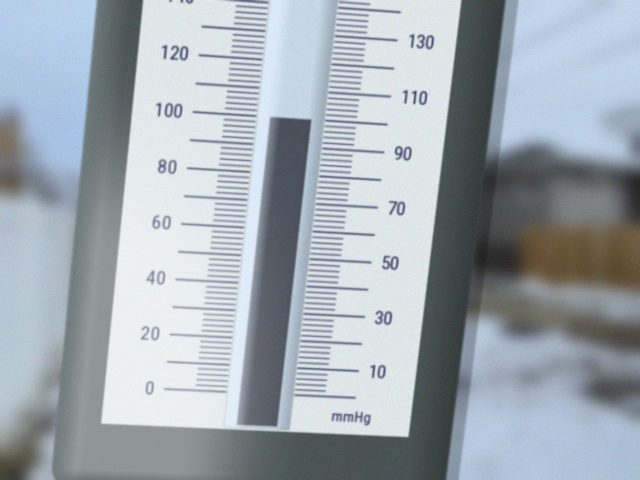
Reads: 100mmHg
